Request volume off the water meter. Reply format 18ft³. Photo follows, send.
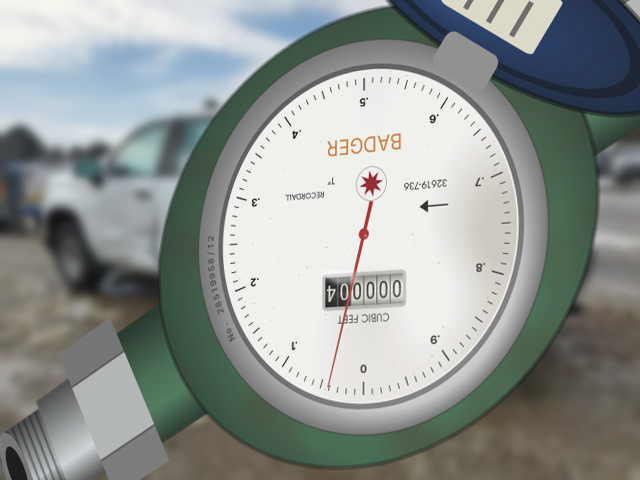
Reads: 4.04ft³
